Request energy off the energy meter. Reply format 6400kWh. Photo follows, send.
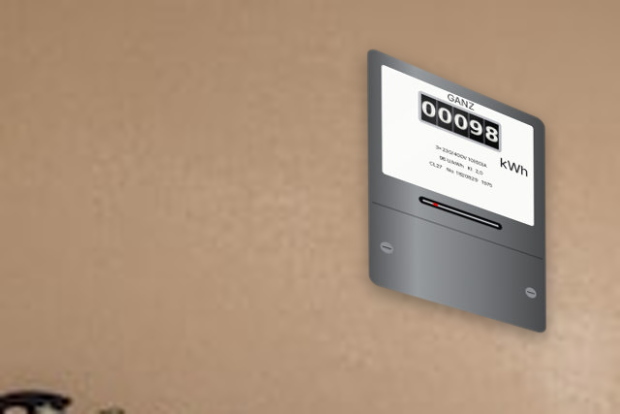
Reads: 98kWh
